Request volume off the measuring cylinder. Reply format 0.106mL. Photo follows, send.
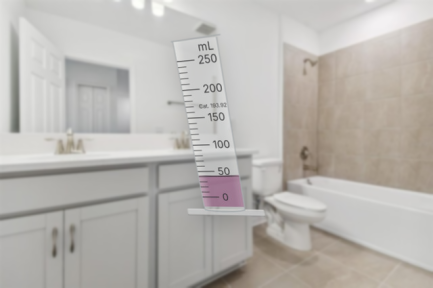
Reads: 40mL
